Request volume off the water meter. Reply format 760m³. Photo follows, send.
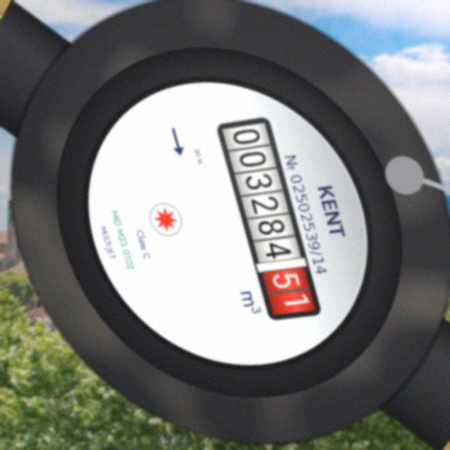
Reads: 3284.51m³
